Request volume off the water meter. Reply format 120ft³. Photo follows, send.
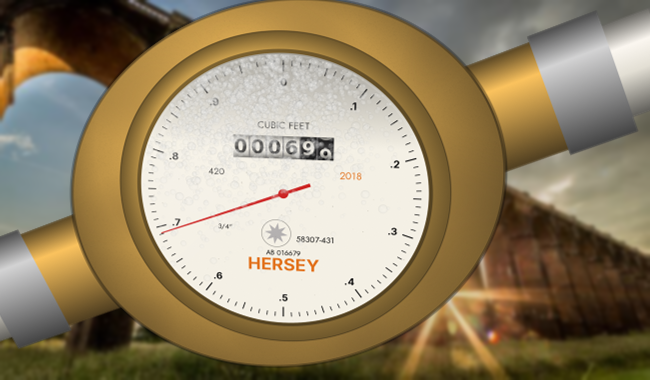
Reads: 698.69ft³
